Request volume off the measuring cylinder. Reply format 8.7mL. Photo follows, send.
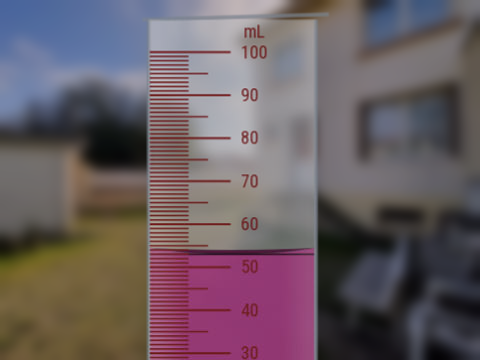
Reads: 53mL
